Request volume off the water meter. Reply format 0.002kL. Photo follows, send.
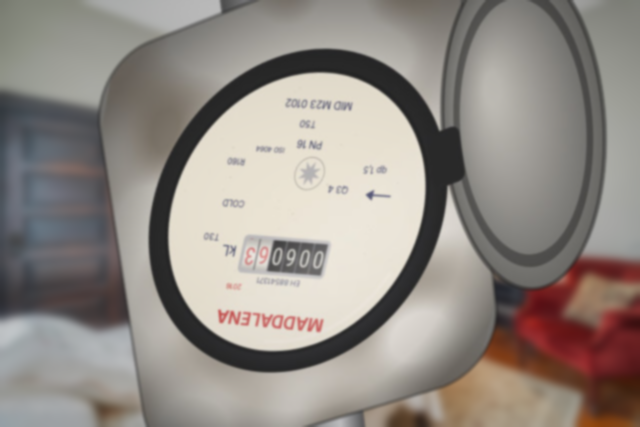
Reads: 60.63kL
